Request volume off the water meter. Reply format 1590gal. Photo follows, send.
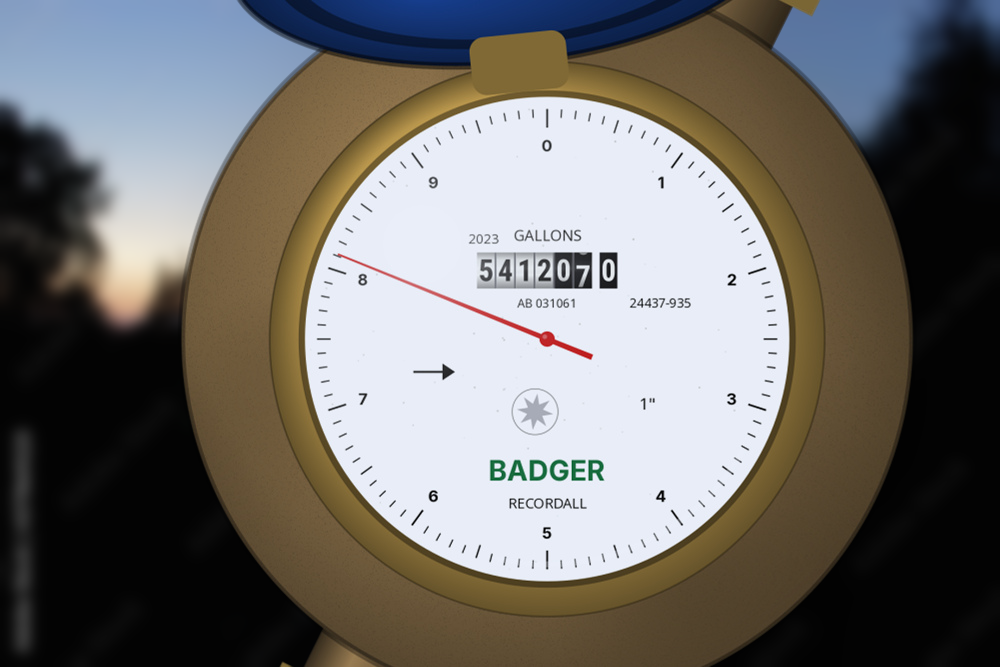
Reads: 5412068.1gal
